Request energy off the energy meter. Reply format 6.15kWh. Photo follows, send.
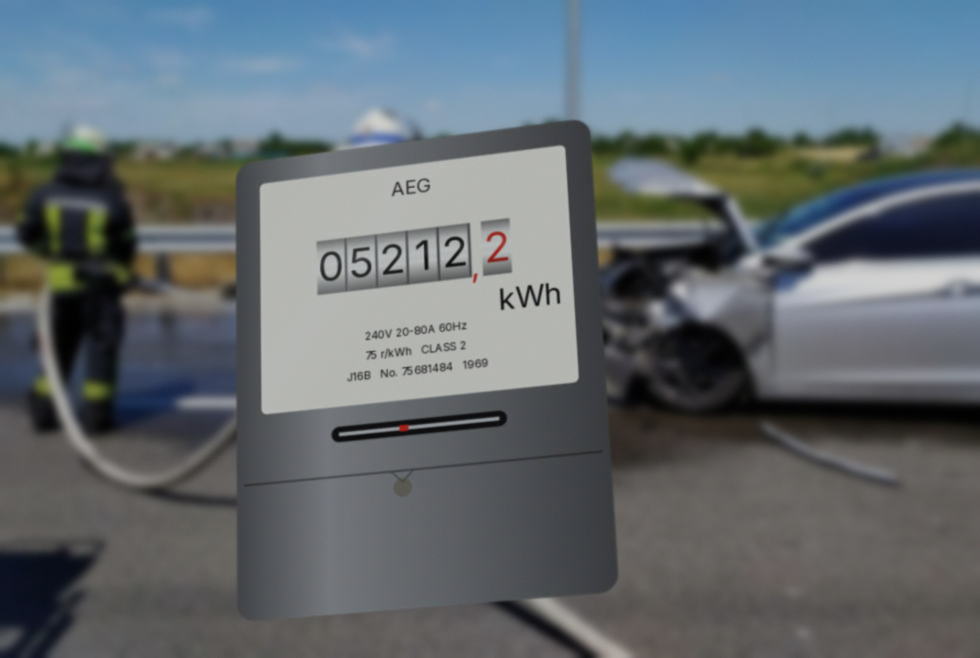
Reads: 5212.2kWh
